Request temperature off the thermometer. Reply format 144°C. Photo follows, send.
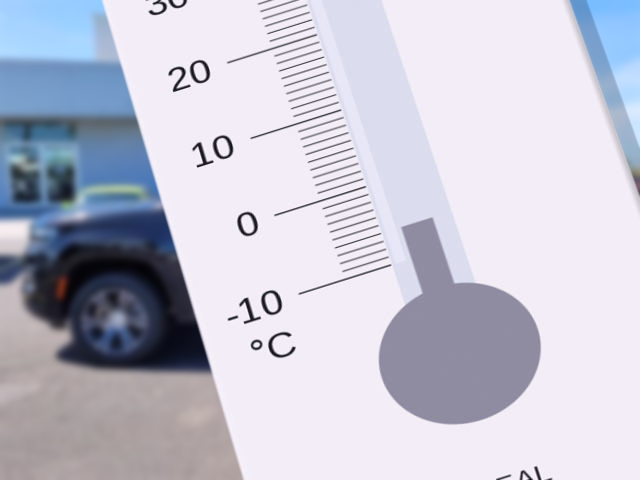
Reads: -6°C
